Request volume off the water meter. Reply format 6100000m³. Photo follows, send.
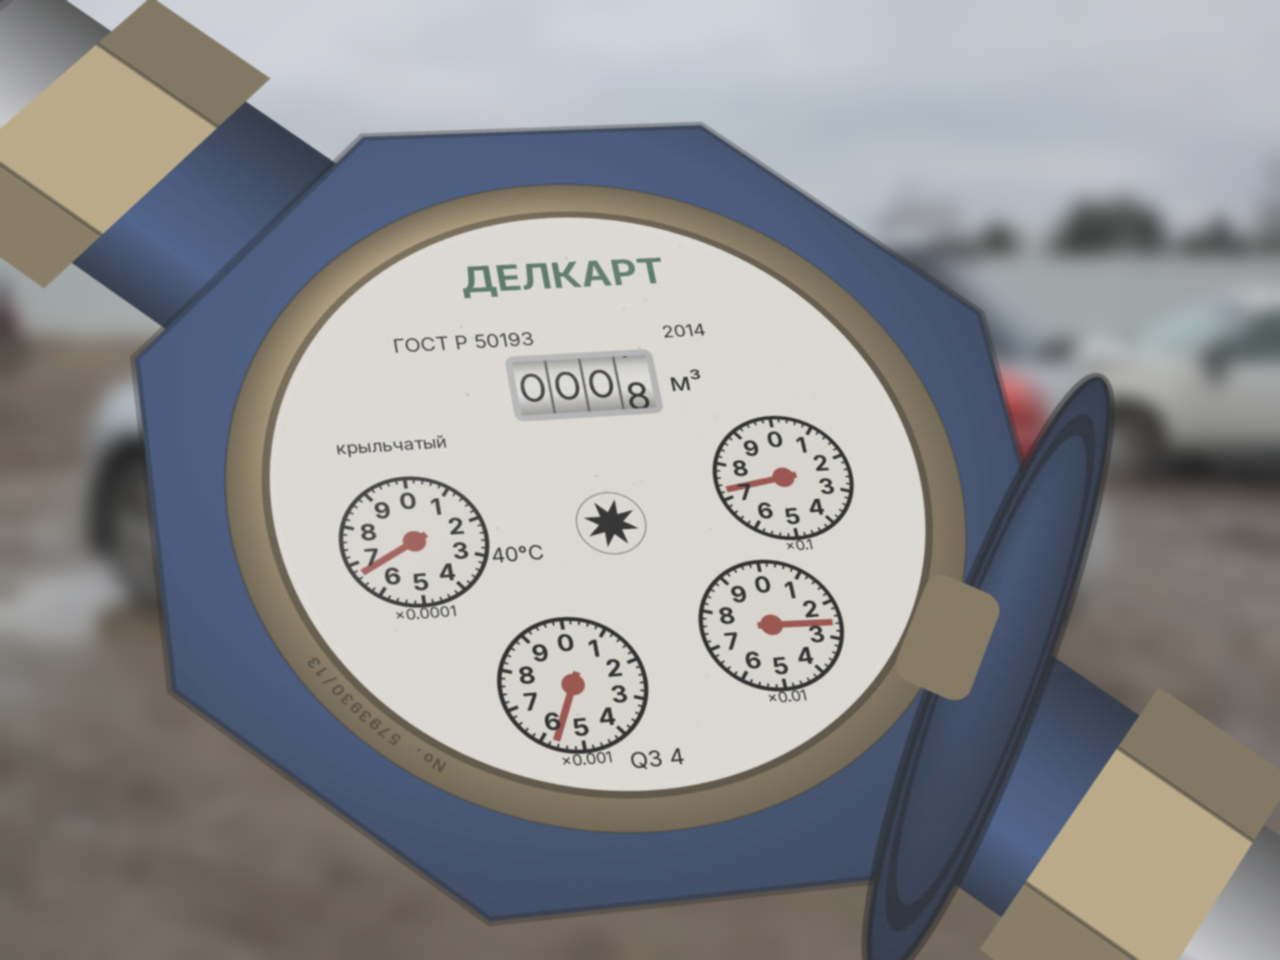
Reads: 7.7256m³
